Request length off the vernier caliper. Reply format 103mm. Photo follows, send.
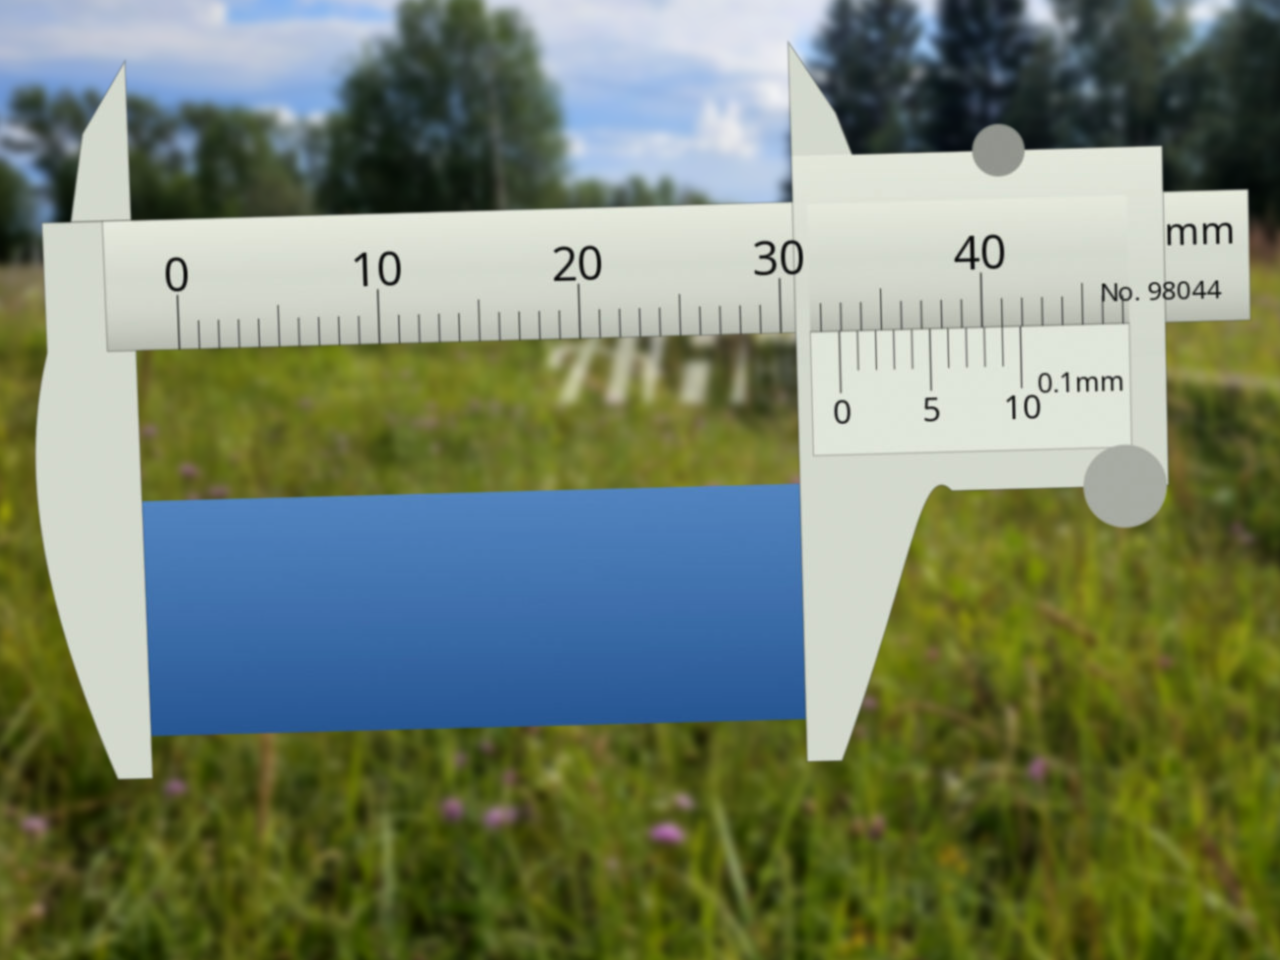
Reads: 32.9mm
